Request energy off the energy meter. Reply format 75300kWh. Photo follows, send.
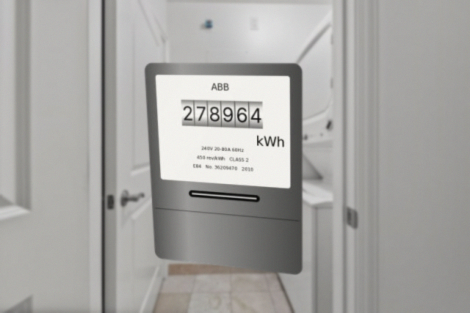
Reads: 278964kWh
